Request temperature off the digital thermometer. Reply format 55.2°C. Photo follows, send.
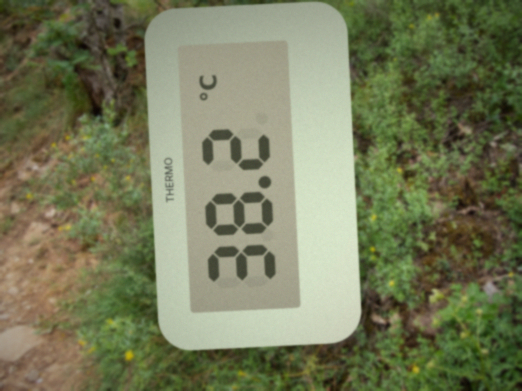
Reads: 38.2°C
